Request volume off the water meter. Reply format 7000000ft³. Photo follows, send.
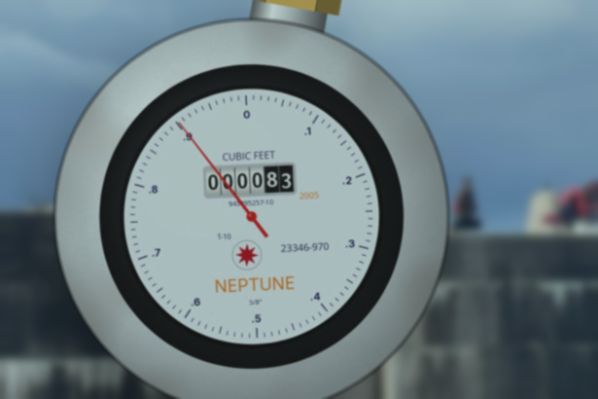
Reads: 82.90ft³
